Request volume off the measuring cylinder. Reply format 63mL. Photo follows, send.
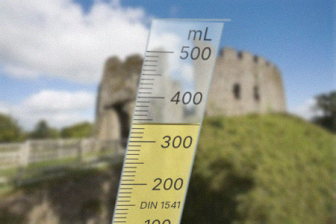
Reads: 340mL
